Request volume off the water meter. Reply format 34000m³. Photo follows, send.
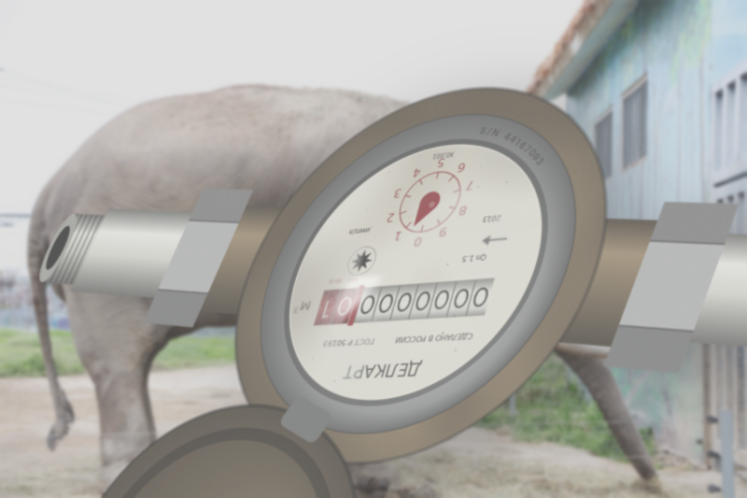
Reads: 0.010m³
